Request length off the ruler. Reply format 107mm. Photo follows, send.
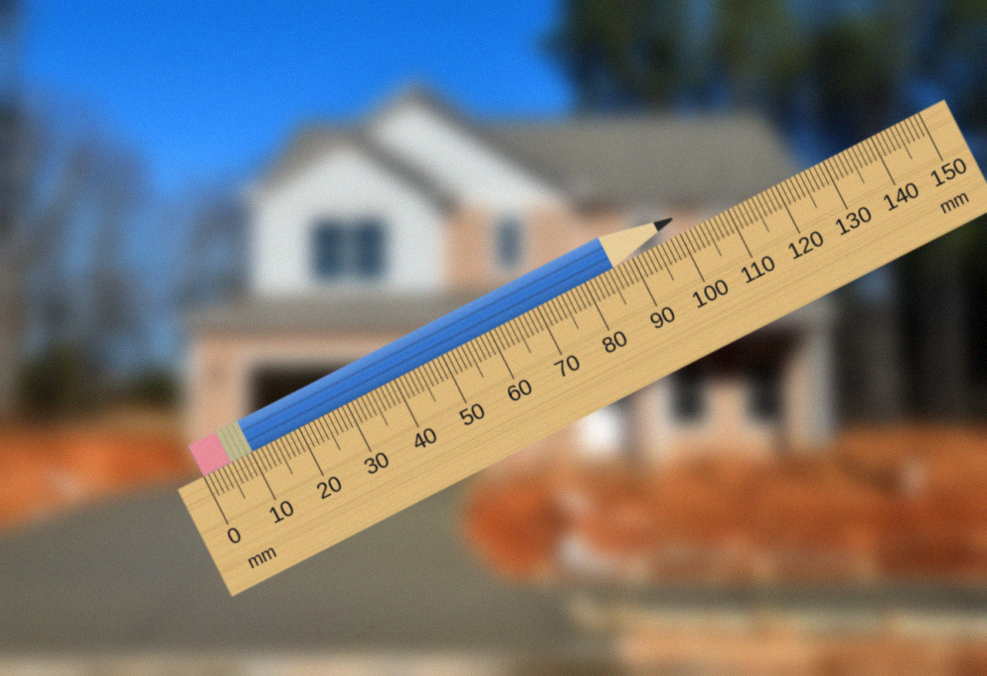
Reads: 100mm
